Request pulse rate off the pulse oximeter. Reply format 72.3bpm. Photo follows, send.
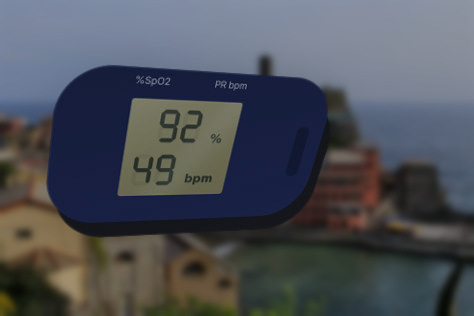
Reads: 49bpm
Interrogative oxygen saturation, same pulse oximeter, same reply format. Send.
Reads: 92%
